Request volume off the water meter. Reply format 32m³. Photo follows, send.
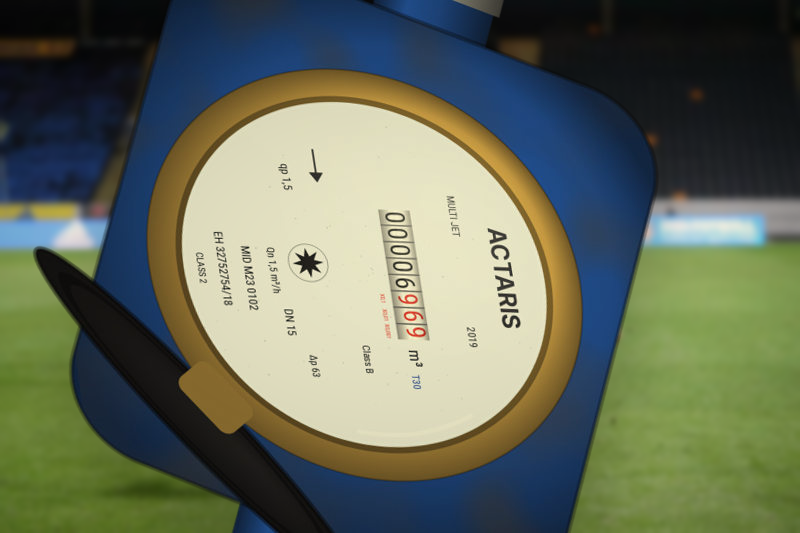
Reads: 6.969m³
